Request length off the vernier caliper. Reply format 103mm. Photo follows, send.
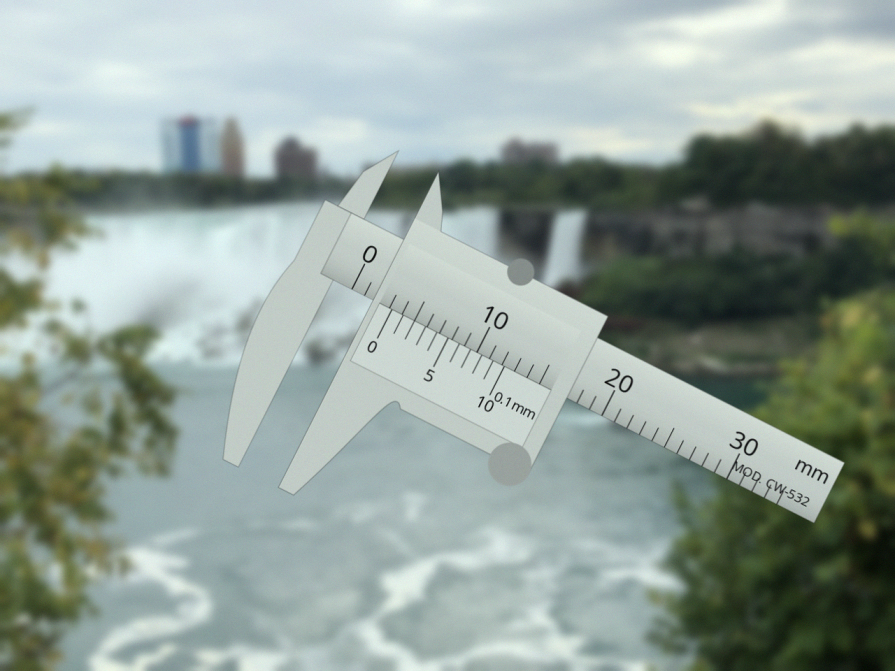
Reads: 3.2mm
